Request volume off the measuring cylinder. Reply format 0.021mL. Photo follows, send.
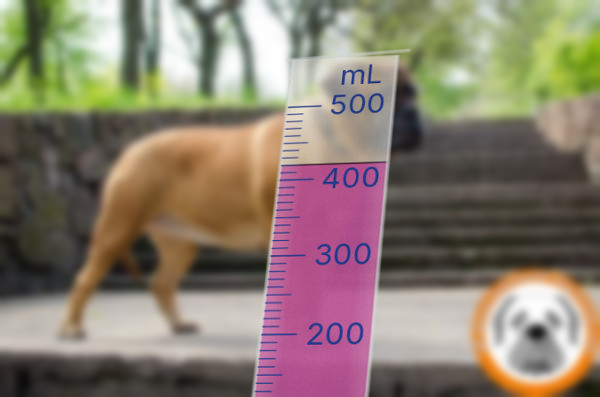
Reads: 420mL
